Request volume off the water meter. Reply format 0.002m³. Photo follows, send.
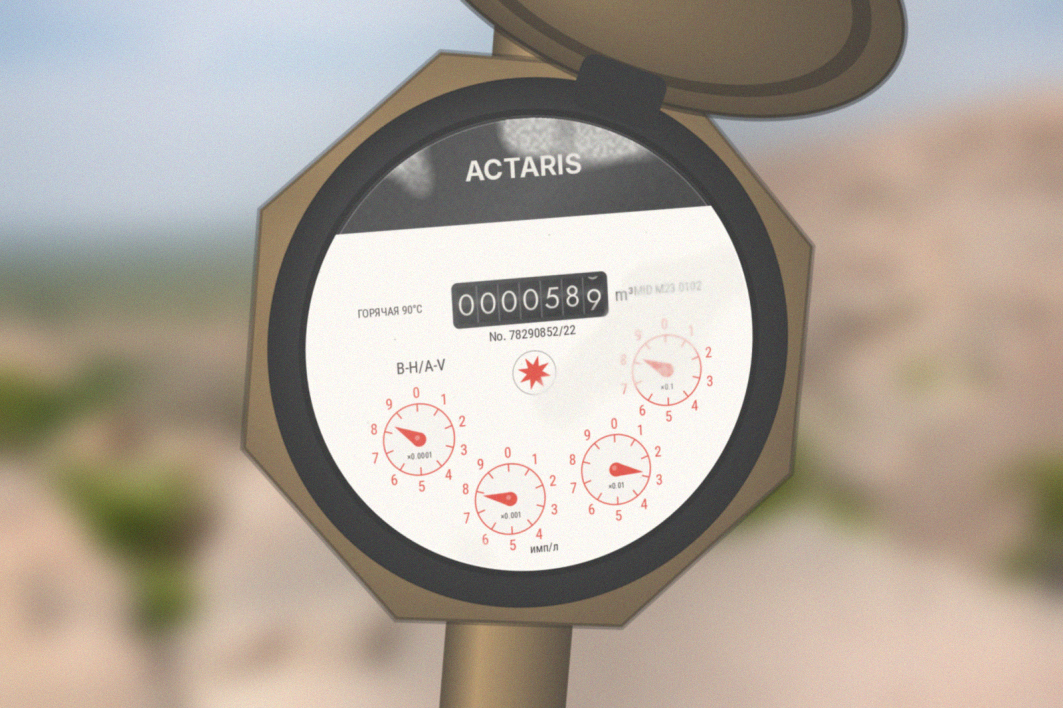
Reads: 588.8278m³
